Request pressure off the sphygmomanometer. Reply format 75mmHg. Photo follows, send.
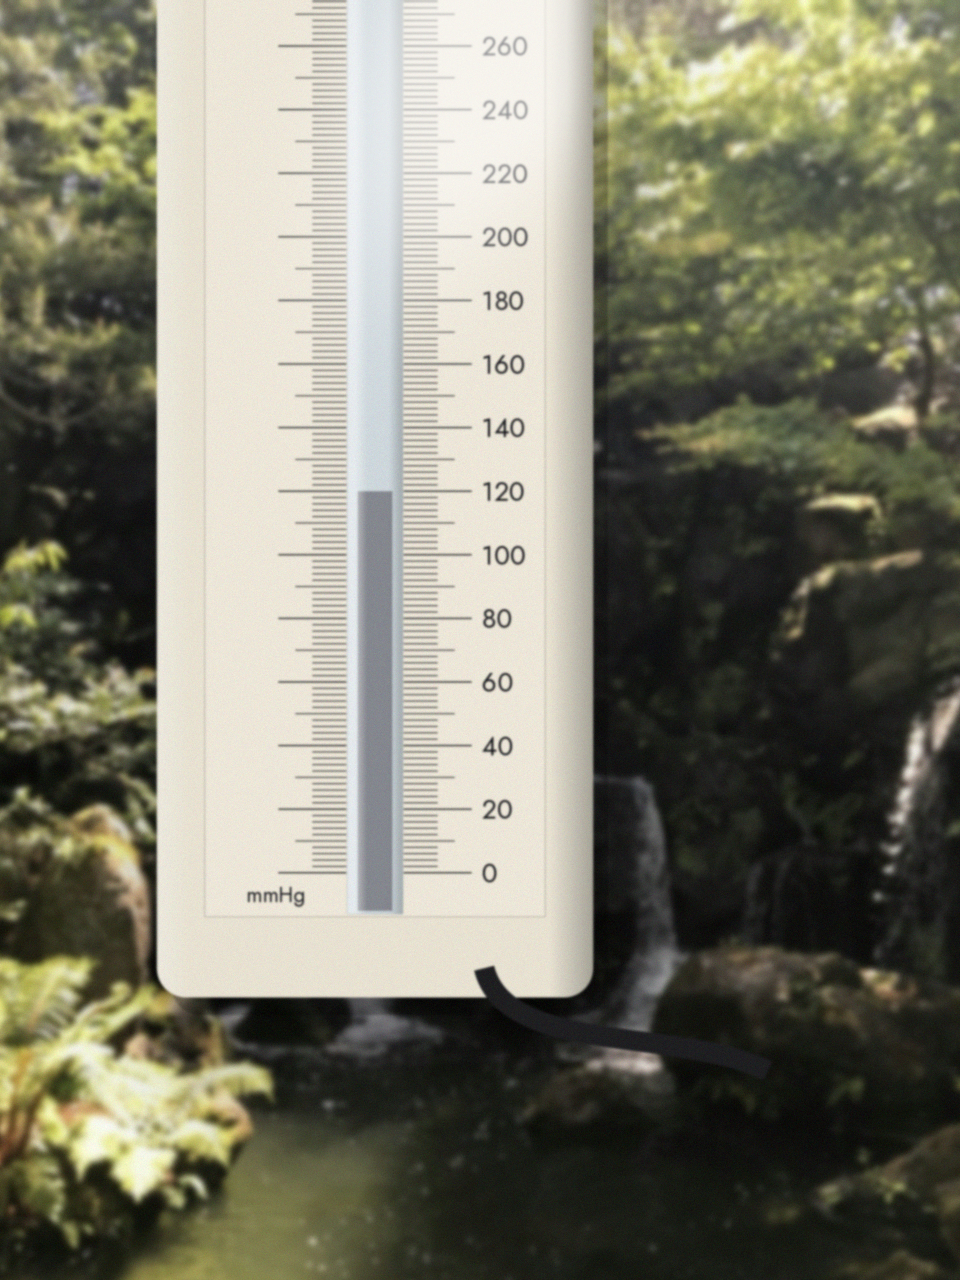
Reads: 120mmHg
